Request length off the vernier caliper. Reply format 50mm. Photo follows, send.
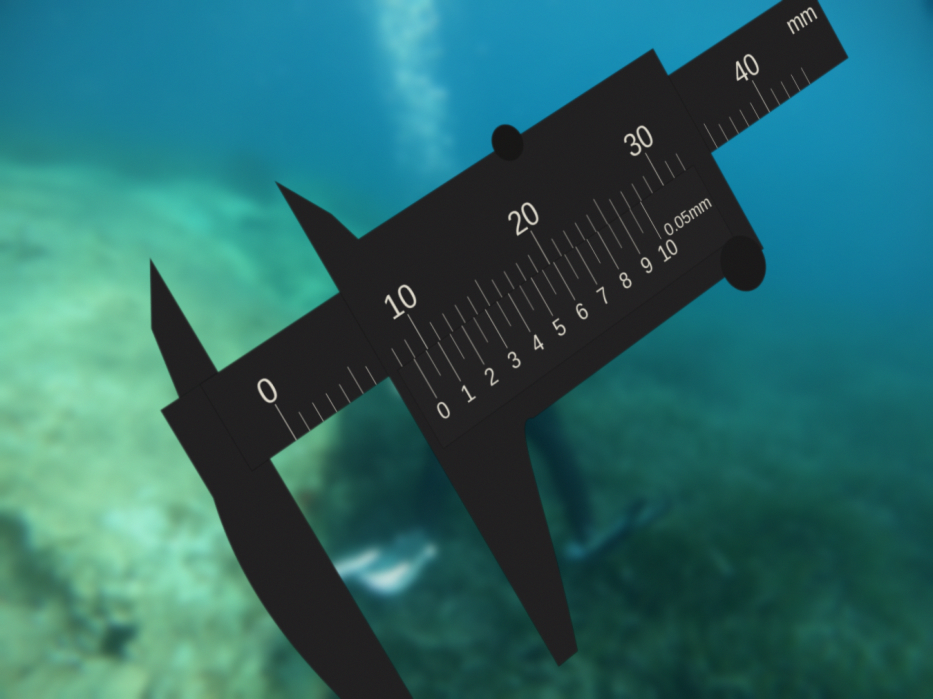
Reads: 8.9mm
